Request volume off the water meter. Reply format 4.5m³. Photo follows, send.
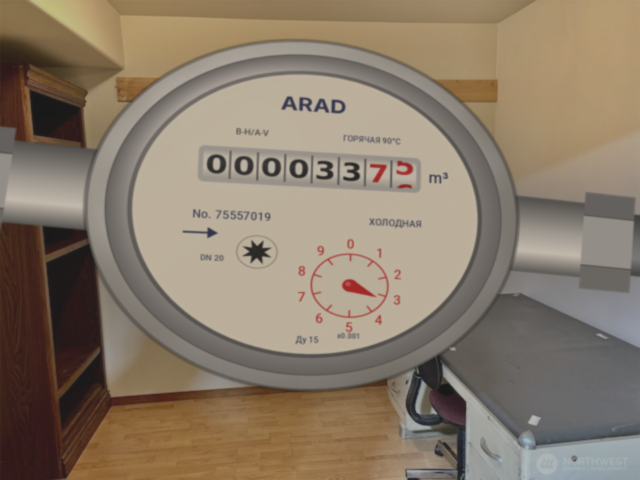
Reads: 33.753m³
